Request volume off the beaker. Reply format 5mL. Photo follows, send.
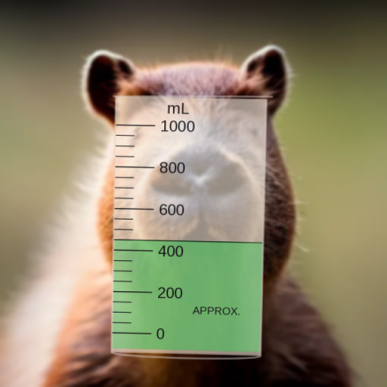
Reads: 450mL
